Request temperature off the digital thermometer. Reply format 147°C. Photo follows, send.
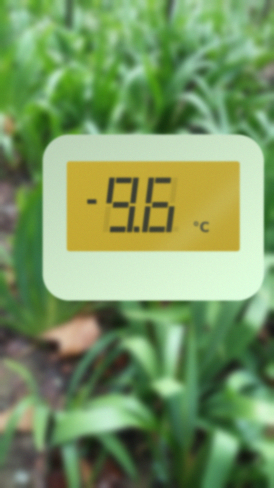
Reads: -9.6°C
